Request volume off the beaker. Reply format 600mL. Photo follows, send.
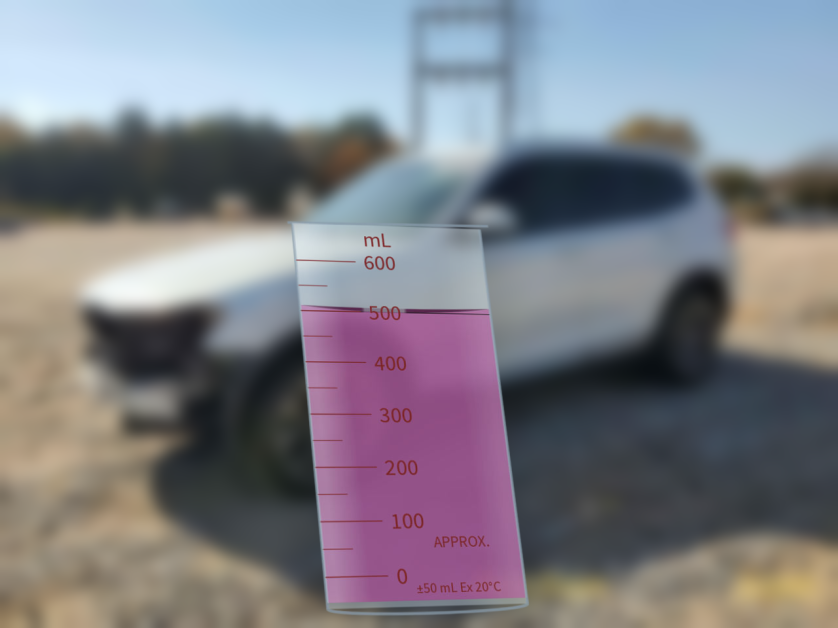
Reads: 500mL
